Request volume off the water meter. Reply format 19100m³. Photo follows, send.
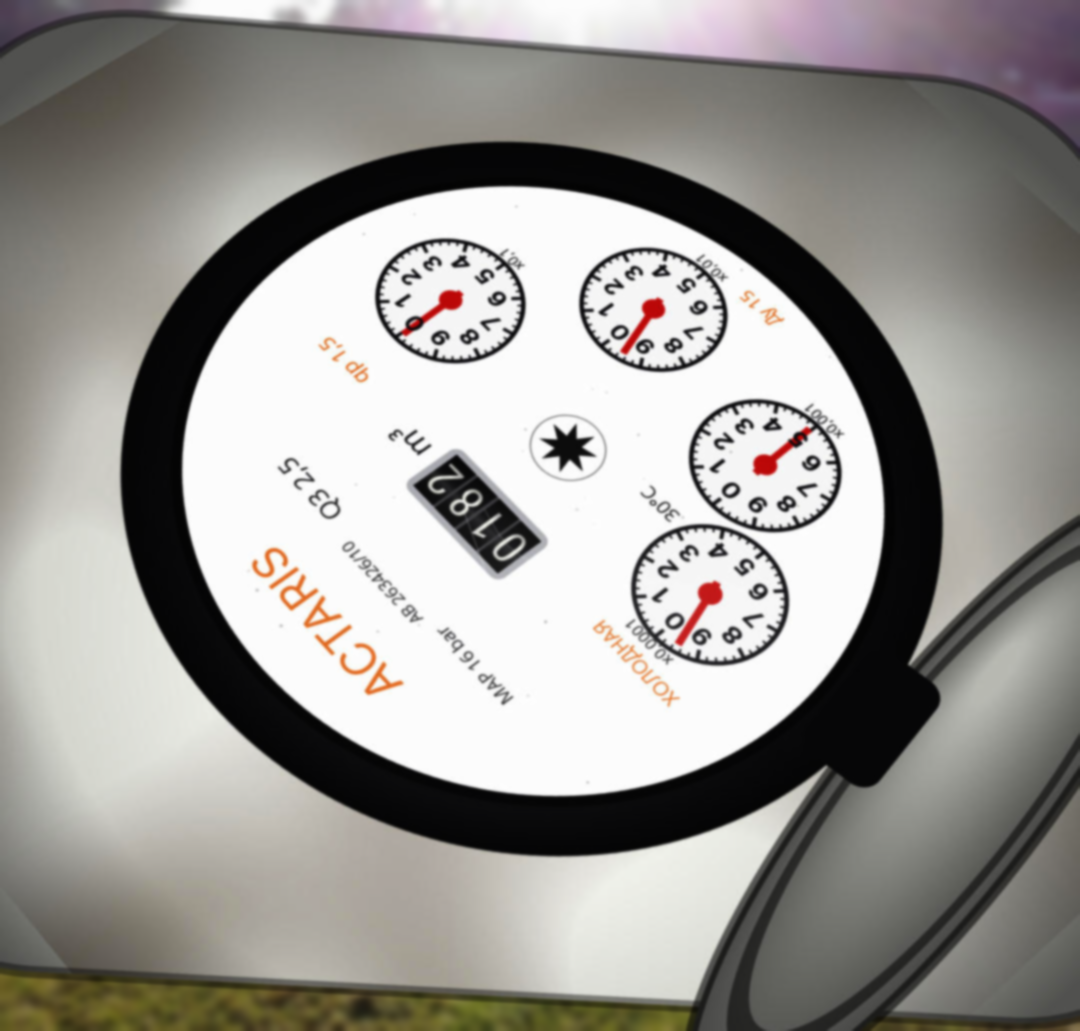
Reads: 181.9949m³
